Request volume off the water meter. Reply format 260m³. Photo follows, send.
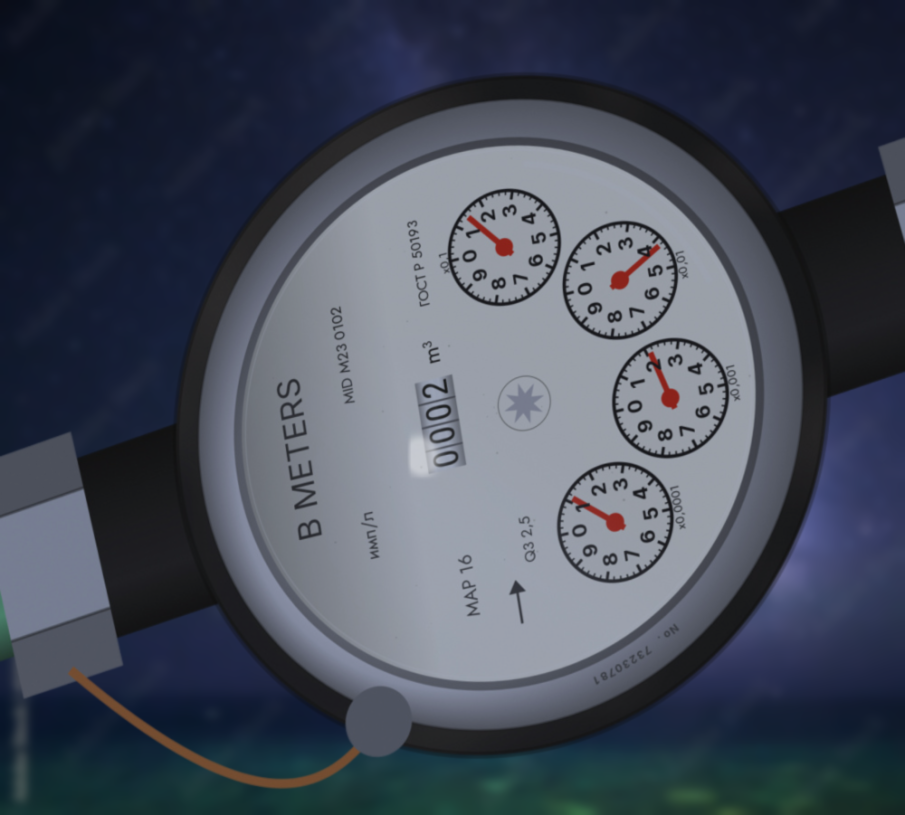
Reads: 2.1421m³
